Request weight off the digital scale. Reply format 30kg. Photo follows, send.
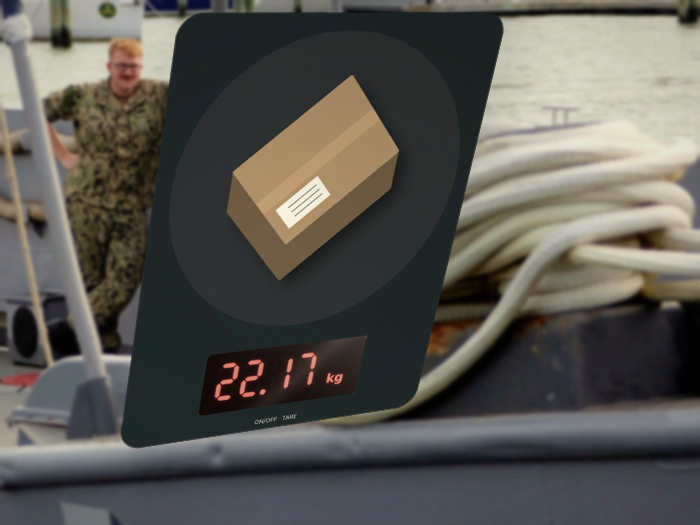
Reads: 22.17kg
